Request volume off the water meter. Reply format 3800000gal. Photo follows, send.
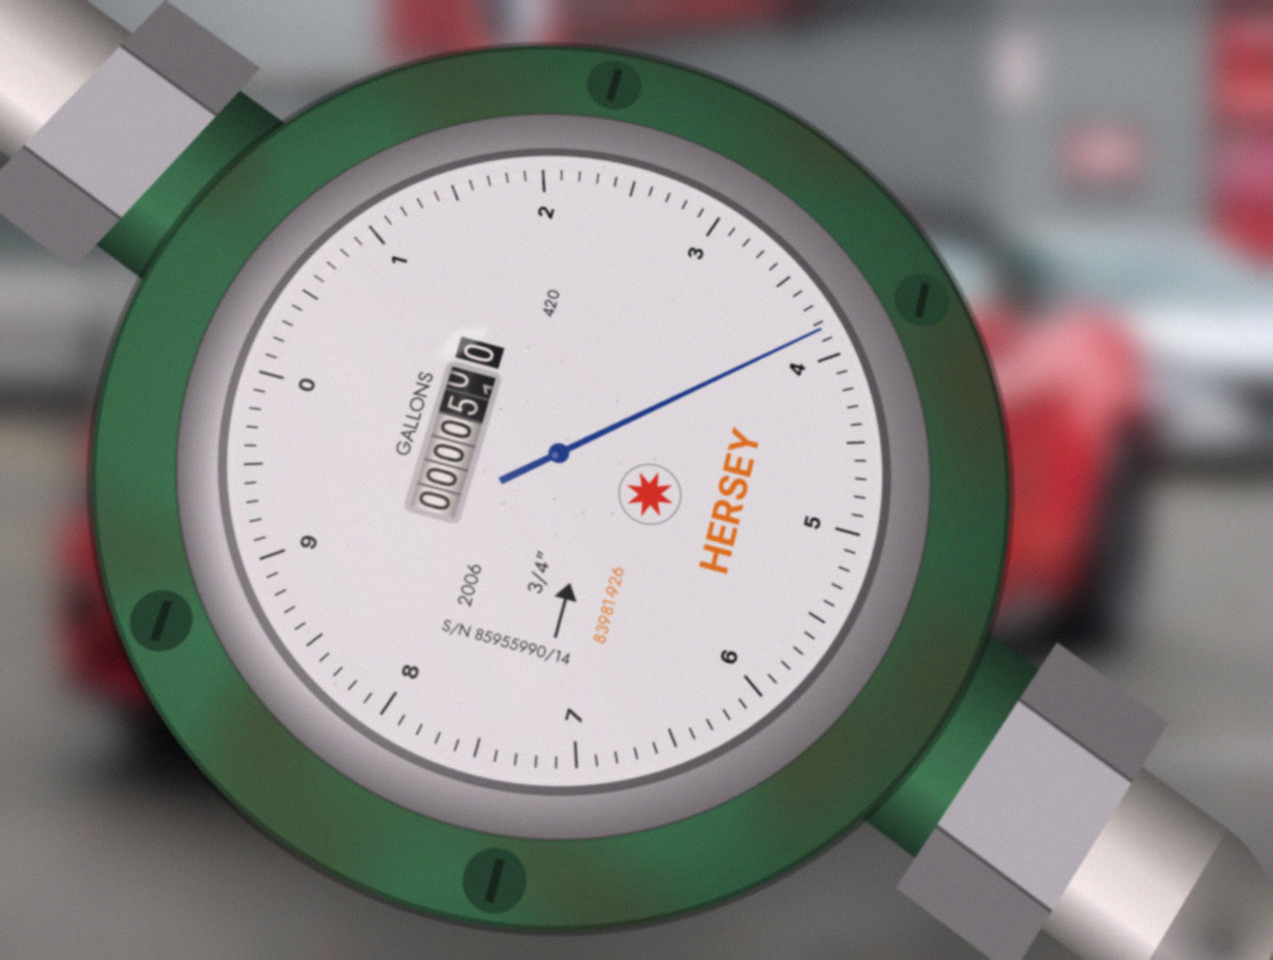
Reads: 503.8gal
